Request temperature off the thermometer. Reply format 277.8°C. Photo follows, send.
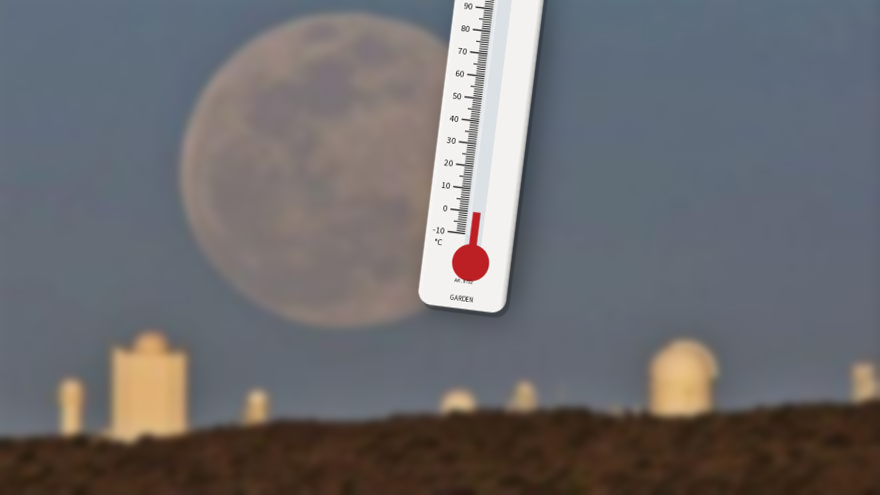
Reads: 0°C
